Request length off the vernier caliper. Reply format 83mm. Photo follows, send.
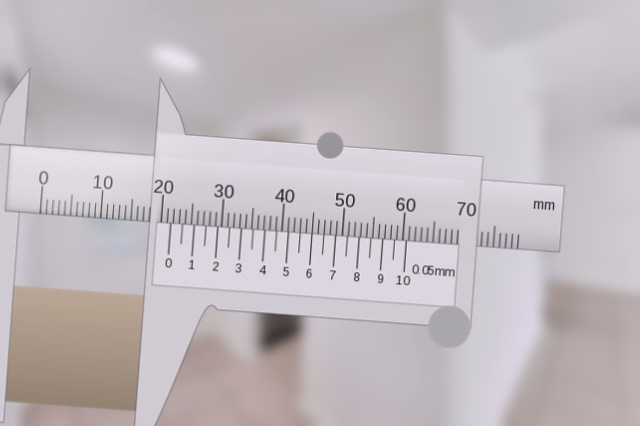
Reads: 21.6mm
